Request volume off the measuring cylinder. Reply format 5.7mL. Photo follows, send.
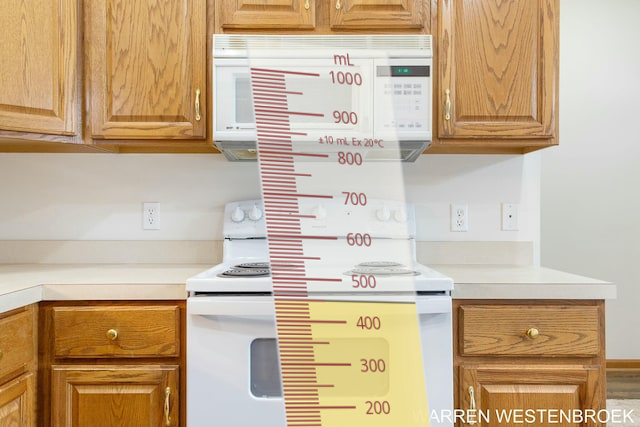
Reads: 450mL
